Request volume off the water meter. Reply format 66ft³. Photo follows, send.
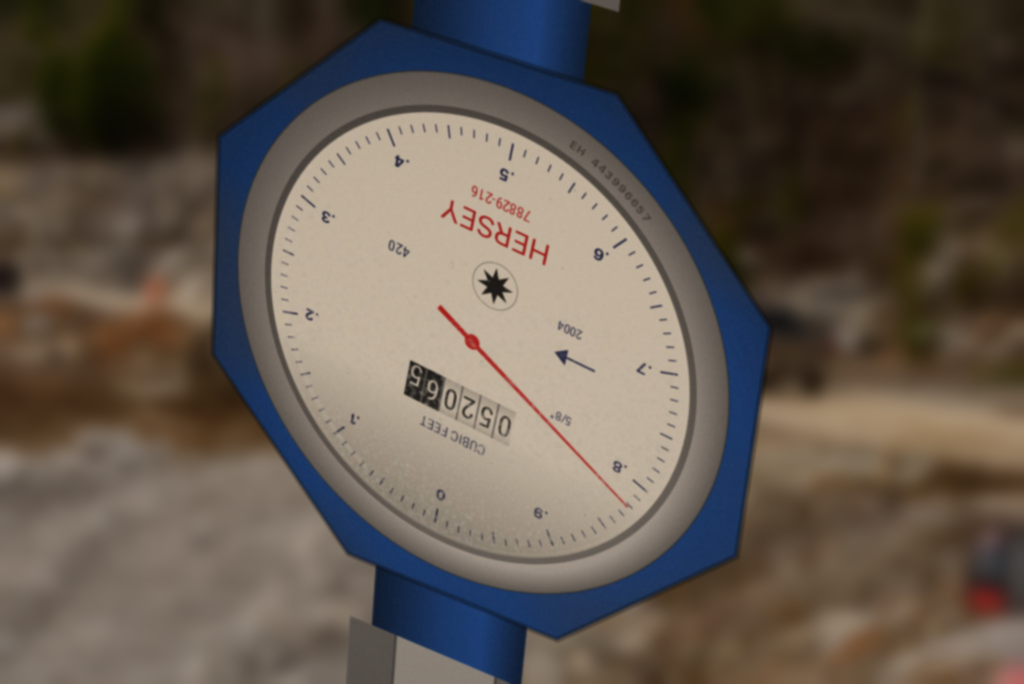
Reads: 52064.82ft³
